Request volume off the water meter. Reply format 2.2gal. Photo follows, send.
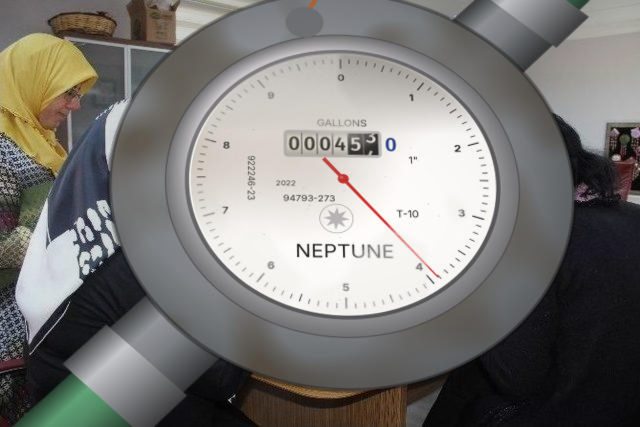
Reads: 4533.9gal
